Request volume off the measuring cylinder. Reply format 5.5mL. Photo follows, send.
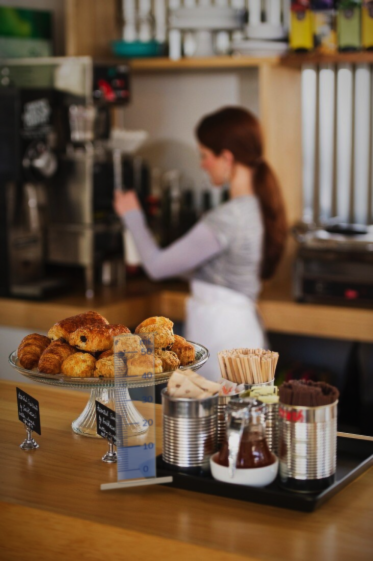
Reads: 10mL
